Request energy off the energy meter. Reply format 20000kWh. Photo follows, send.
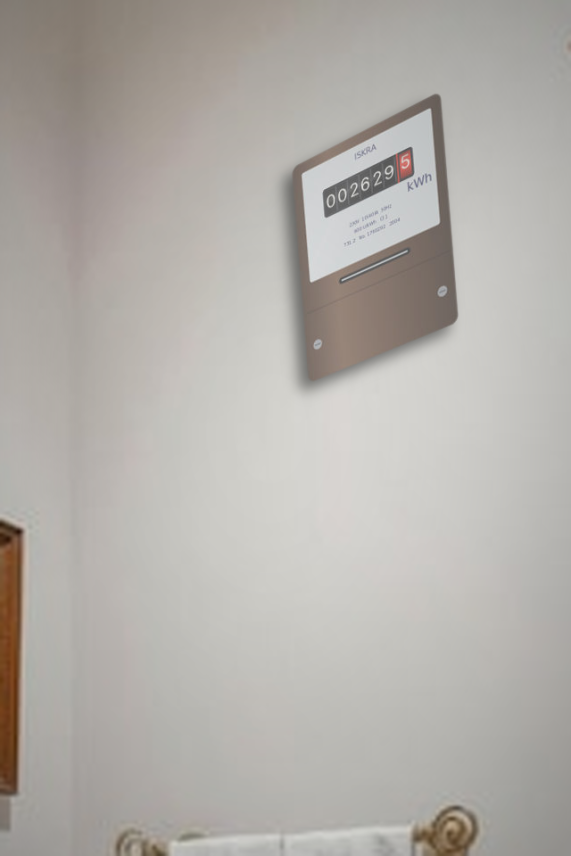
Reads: 2629.5kWh
